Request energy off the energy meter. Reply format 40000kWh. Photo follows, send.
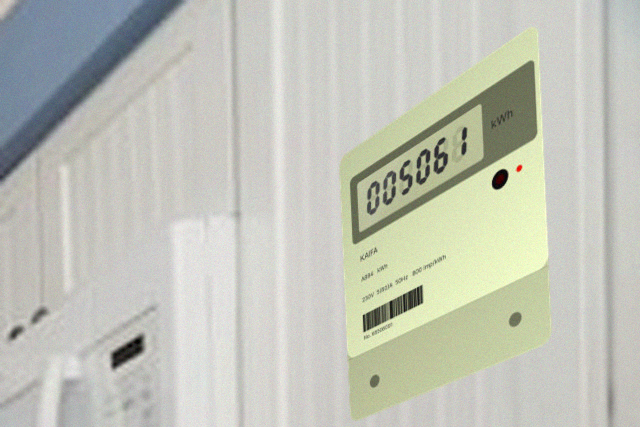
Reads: 5061kWh
